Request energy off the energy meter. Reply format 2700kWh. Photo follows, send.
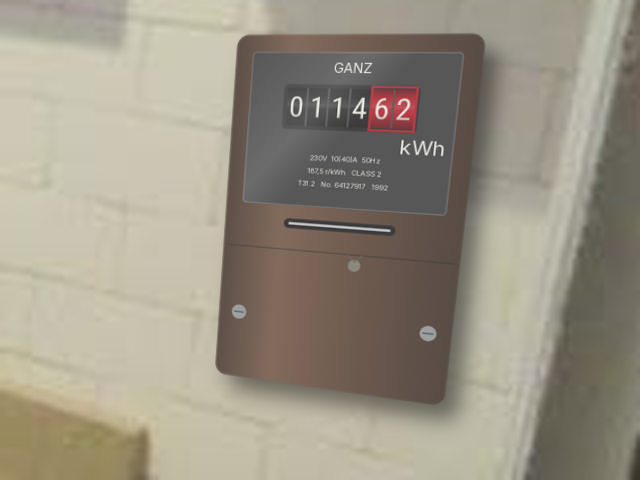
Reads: 114.62kWh
